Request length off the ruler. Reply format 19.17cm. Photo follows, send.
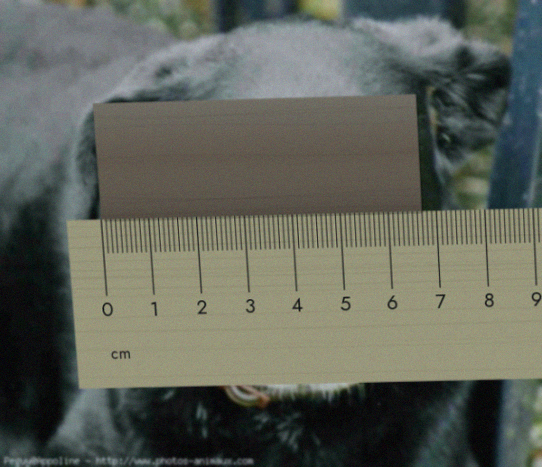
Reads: 6.7cm
